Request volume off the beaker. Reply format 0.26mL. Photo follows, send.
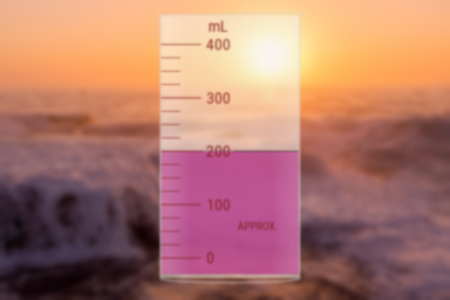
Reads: 200mL
